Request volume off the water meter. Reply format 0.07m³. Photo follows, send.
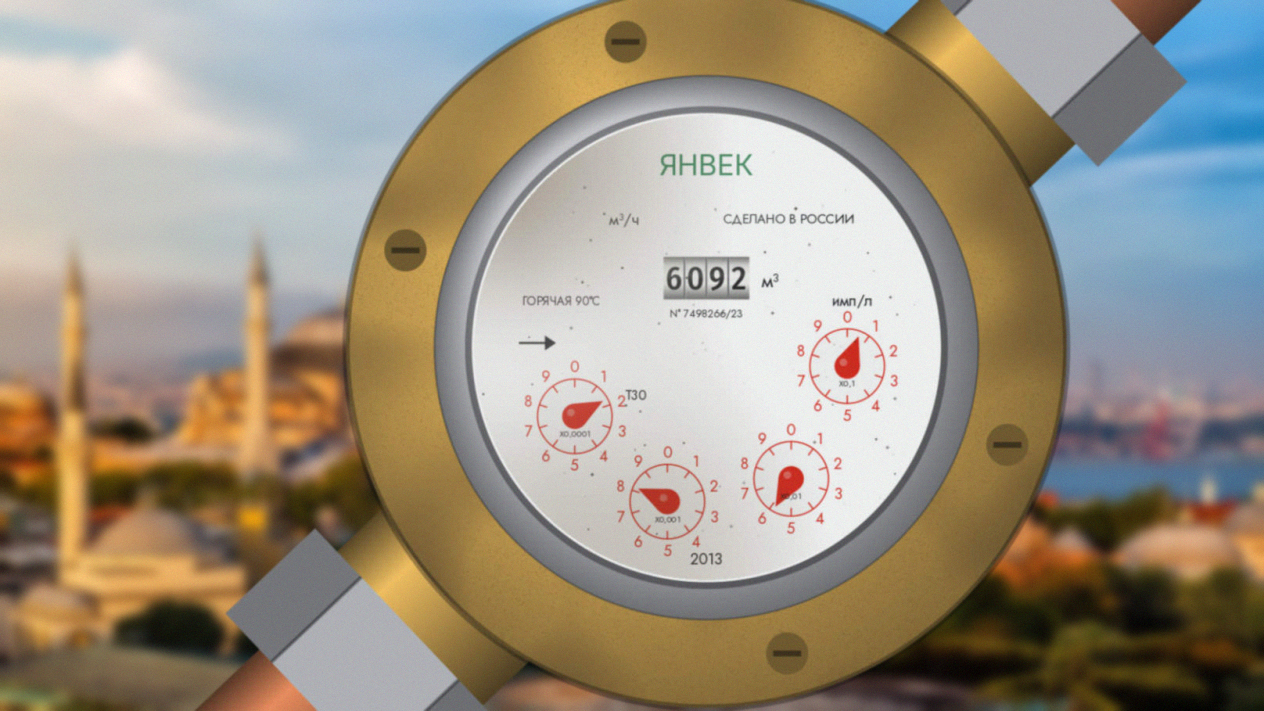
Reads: 6092.0581m³
